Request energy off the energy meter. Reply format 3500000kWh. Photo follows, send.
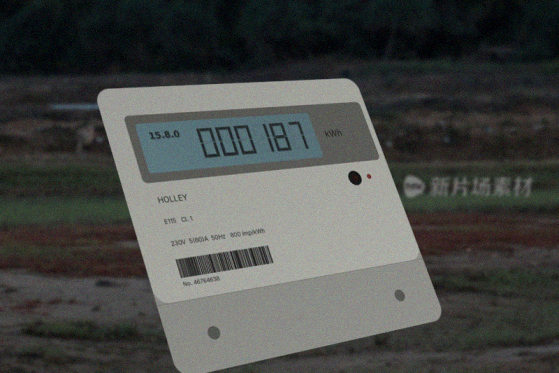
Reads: 187kWh
